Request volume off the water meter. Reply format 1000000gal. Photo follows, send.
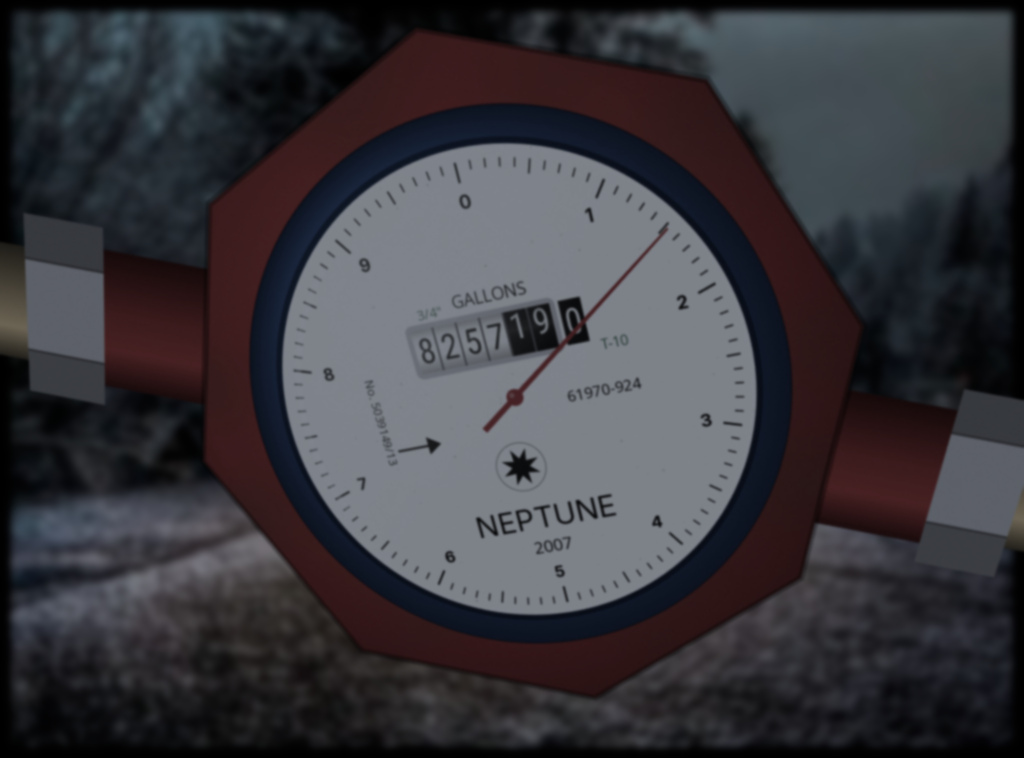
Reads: 8257191.5gal
